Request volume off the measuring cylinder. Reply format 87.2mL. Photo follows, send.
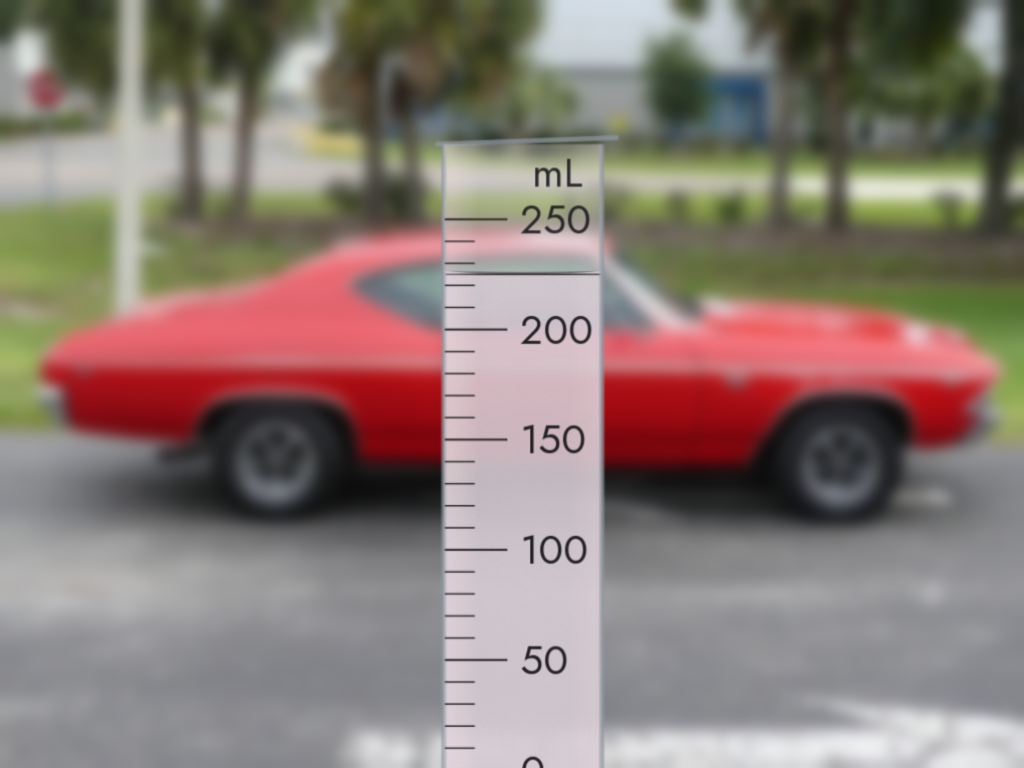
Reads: 225mL
